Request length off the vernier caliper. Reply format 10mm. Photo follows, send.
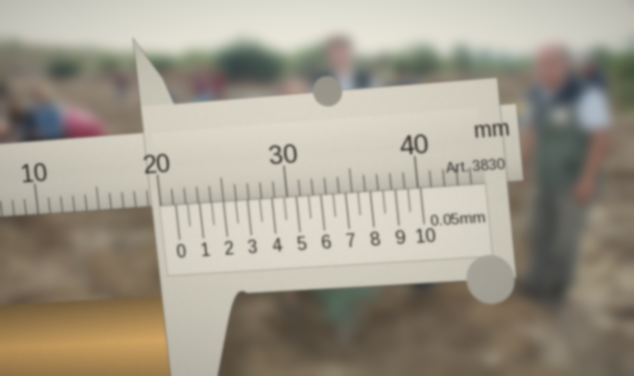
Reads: 21.2mm
